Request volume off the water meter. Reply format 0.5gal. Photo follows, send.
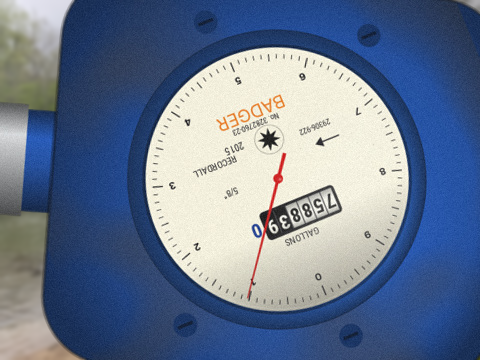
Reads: 7588391.0gal
